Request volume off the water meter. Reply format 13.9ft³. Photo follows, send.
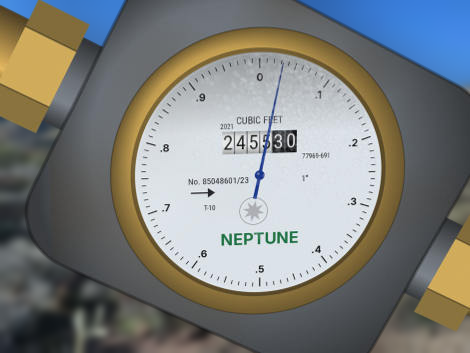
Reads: 245530.03ft³
